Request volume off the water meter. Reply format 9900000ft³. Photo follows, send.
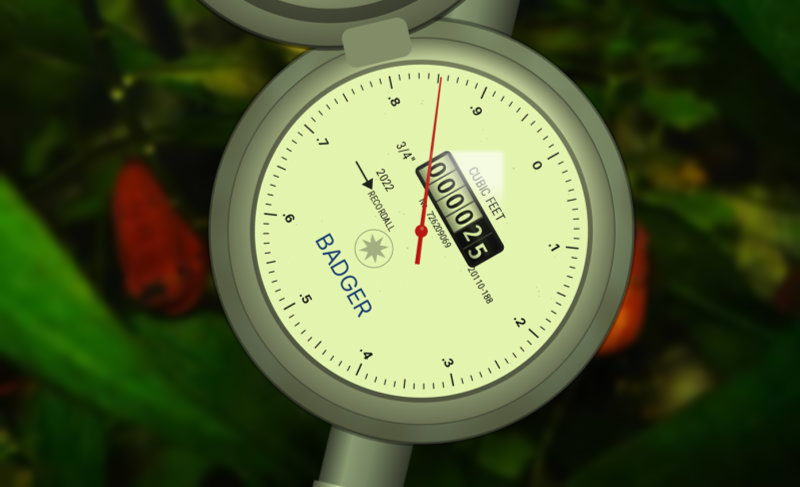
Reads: 24.85ft³
